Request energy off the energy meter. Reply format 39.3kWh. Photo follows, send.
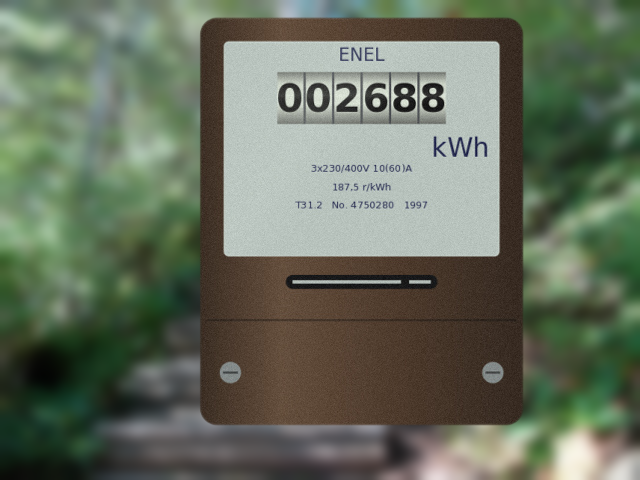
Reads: 2688kWh
